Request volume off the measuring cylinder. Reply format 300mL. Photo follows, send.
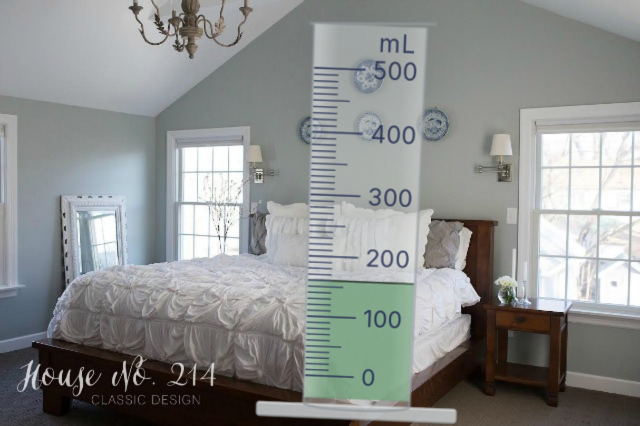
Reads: 160mL
